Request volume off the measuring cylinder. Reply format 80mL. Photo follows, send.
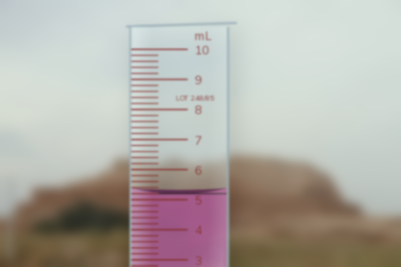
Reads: 5.2mL
